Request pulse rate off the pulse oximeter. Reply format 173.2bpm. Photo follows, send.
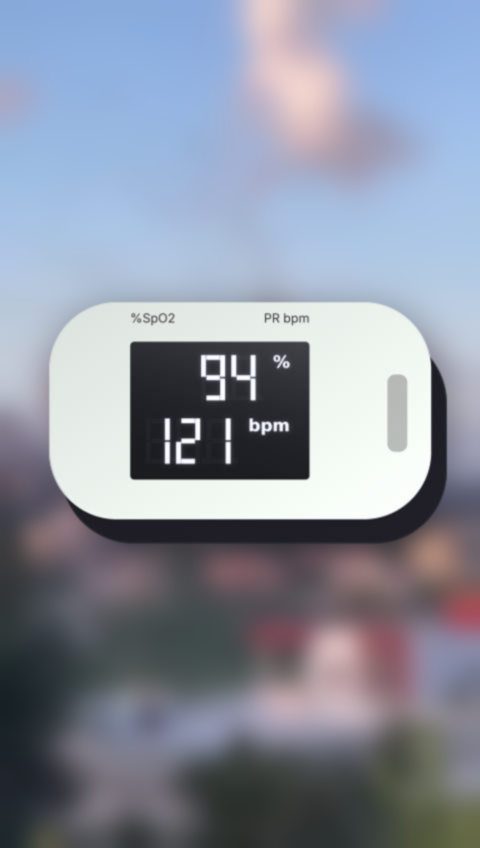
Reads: 121bpm
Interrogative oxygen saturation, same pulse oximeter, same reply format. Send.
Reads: 94%
